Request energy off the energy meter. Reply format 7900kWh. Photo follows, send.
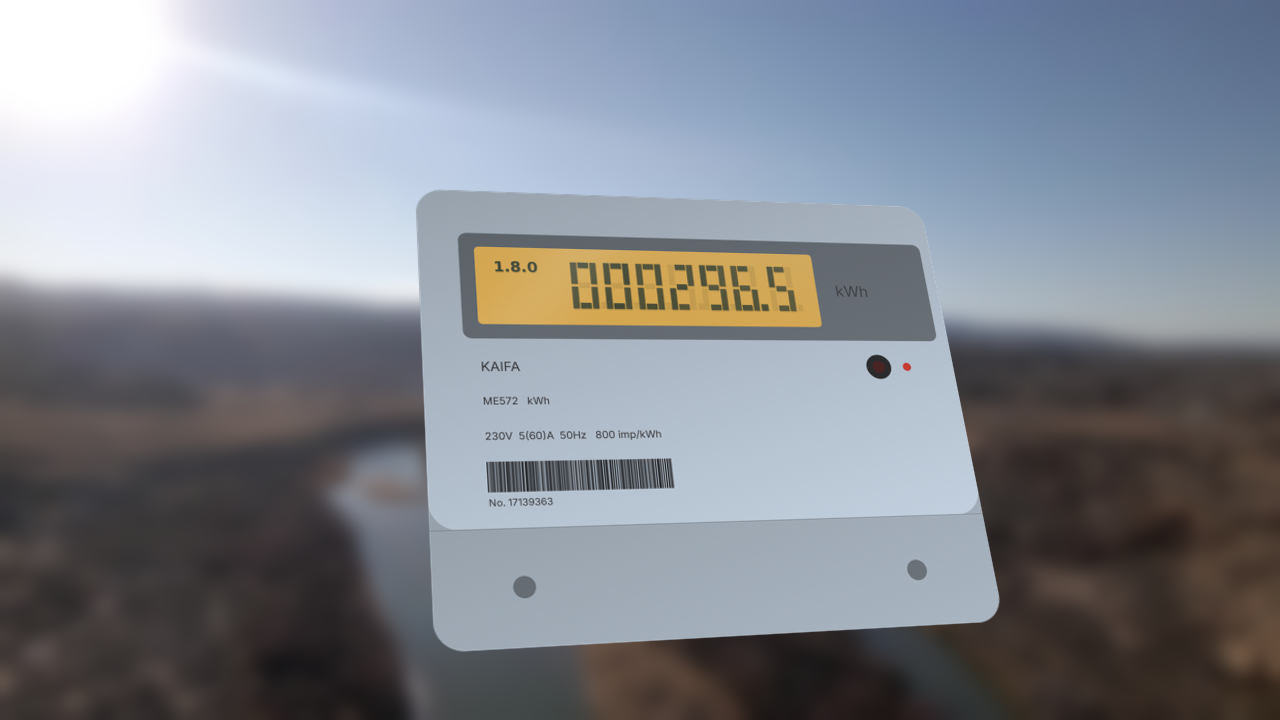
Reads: 296.5kWh
